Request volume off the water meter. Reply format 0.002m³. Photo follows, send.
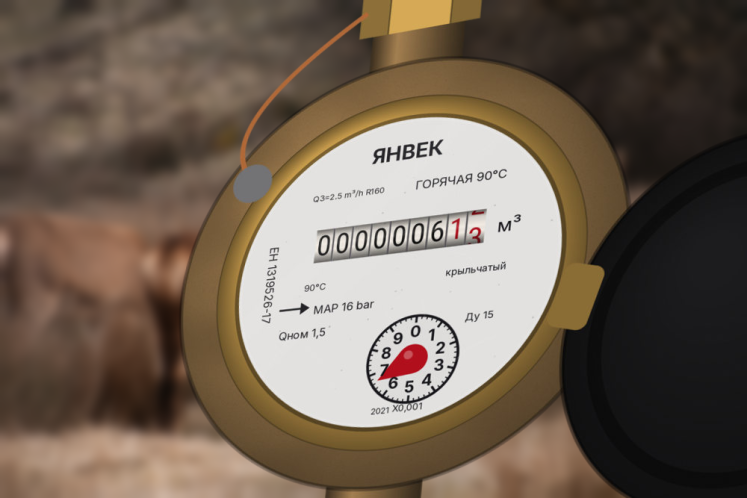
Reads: 6.126m³
